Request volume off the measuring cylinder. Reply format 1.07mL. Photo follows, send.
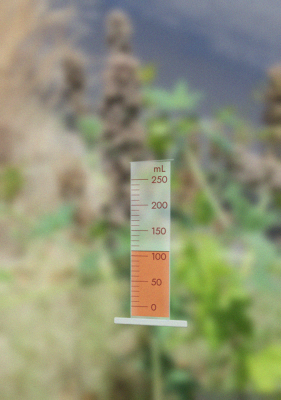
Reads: 110mL
